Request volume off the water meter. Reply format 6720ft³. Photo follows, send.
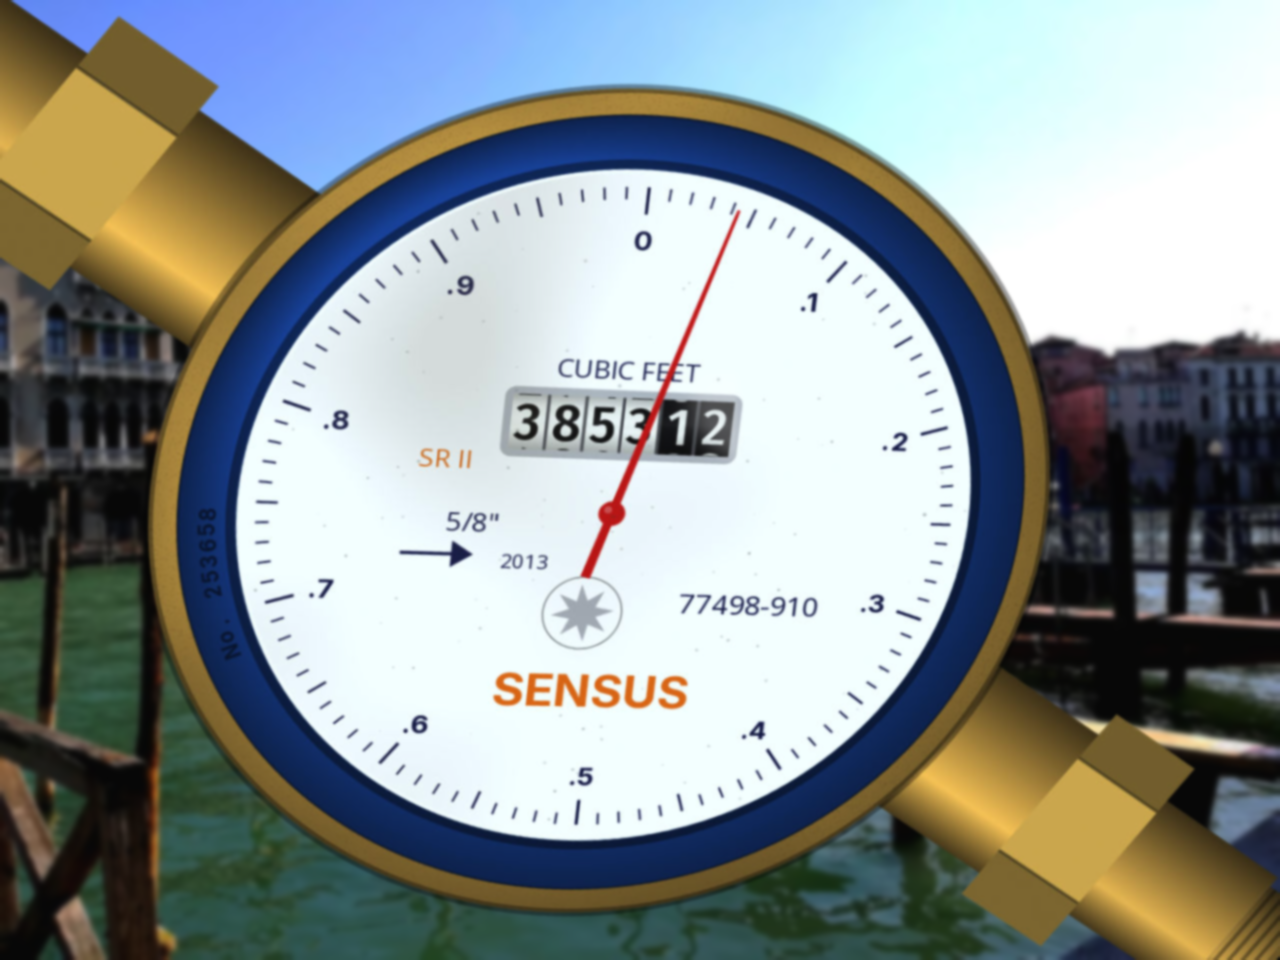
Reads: 385312.04ft³
